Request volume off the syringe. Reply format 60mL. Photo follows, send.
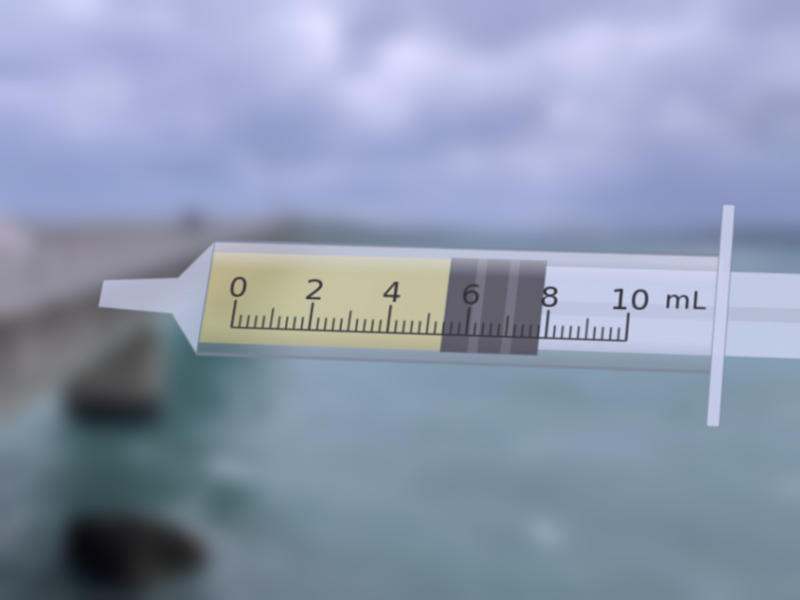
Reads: 5.4mL
